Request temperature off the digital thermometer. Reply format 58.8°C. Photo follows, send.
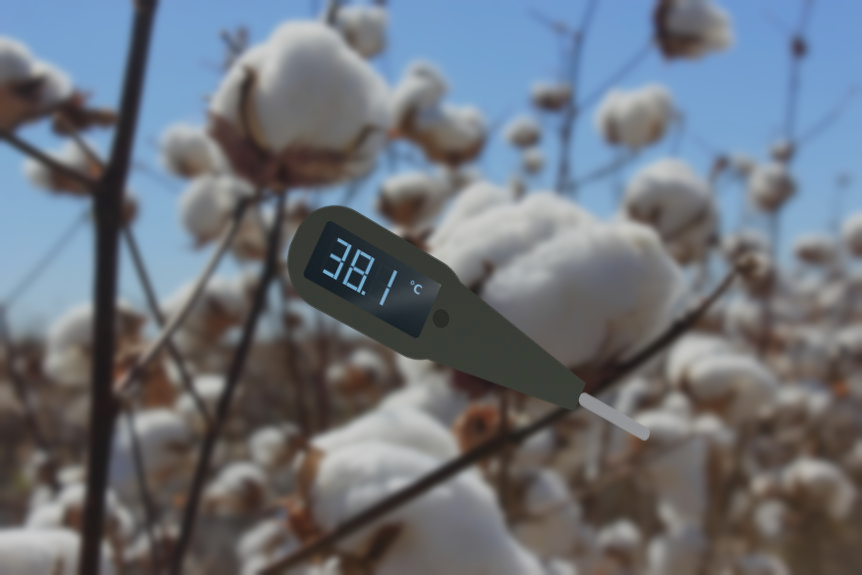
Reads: 38.1°C
